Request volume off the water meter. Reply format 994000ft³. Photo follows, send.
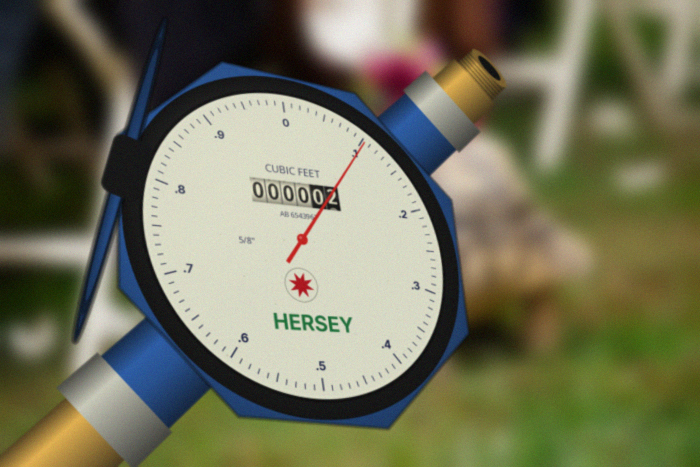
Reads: 2.10ft³
